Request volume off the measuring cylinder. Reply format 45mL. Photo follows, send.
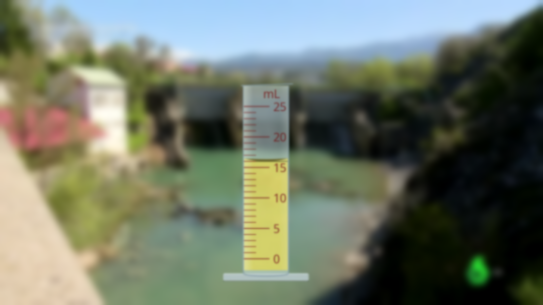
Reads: 16mL
